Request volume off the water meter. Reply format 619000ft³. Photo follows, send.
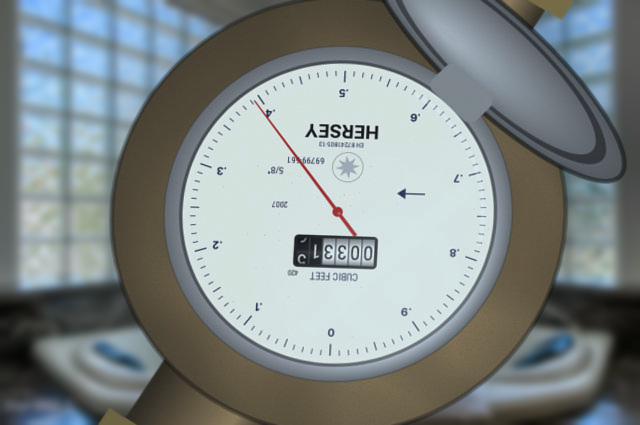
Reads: 3315.39ft³
